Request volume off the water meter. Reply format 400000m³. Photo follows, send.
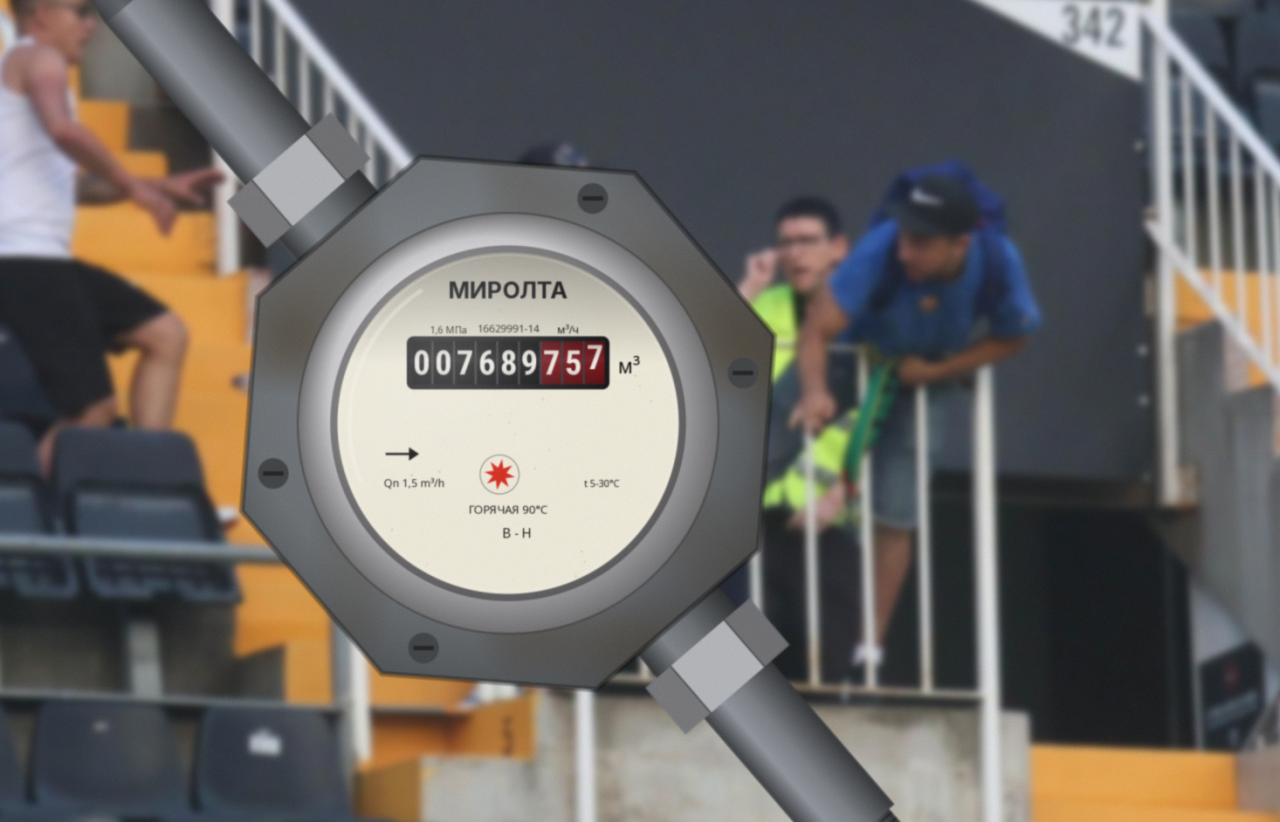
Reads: 7689.757m³
